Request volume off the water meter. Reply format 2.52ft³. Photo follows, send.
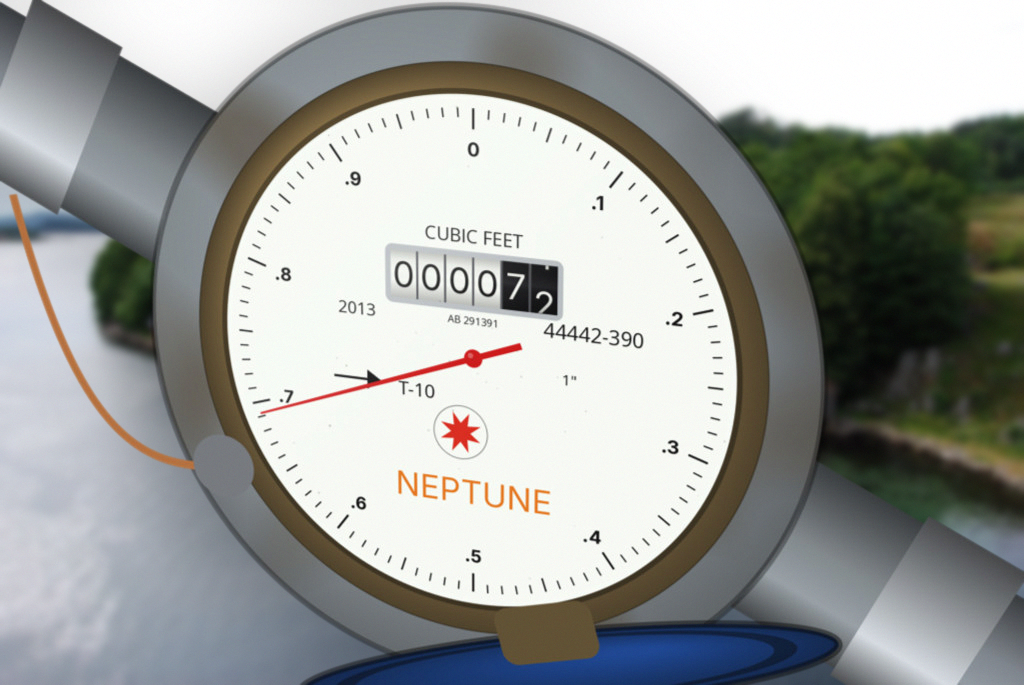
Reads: 71.69ft³
